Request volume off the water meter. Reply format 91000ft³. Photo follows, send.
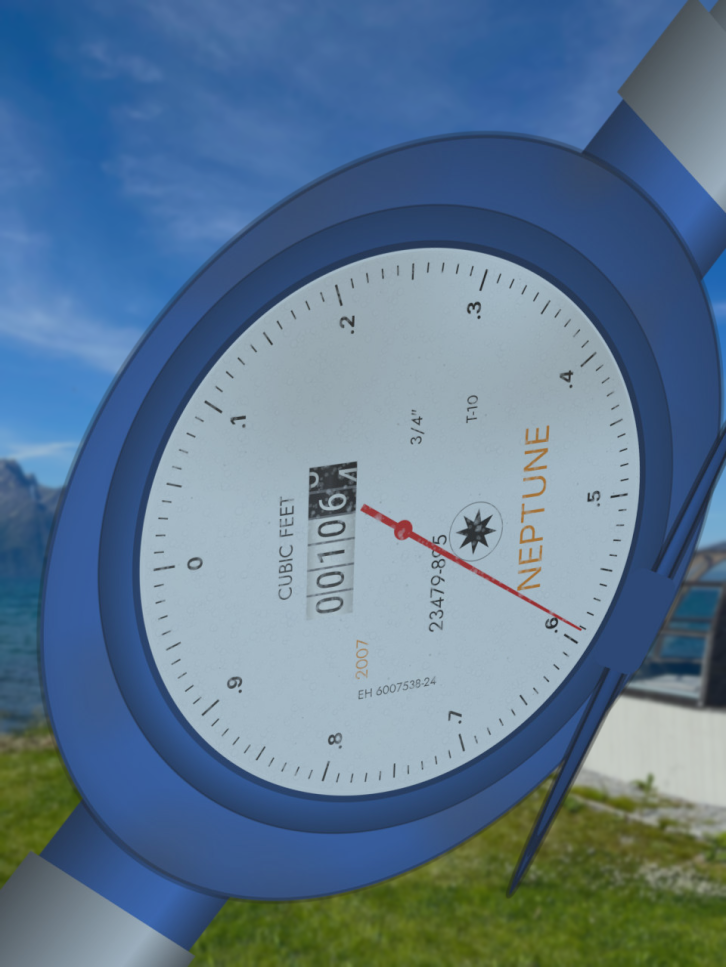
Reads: 1063.59ft³
